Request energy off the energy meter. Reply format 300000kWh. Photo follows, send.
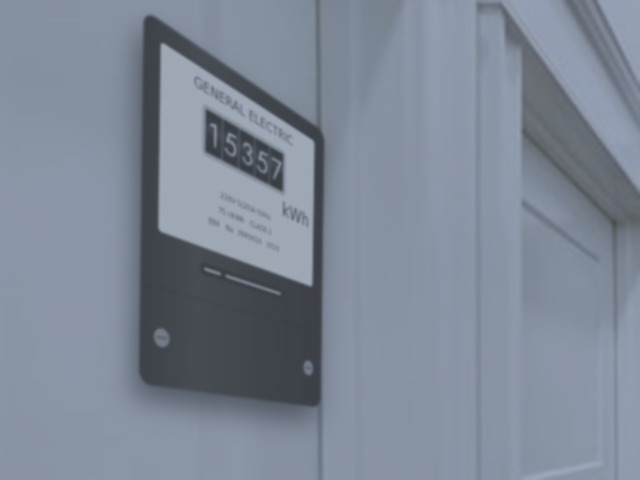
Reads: 15357kWh
